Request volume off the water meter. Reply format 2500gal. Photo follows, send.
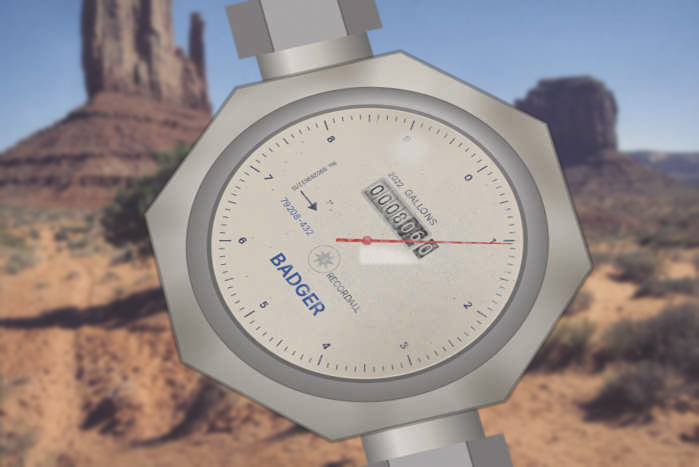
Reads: 8061.0gal
